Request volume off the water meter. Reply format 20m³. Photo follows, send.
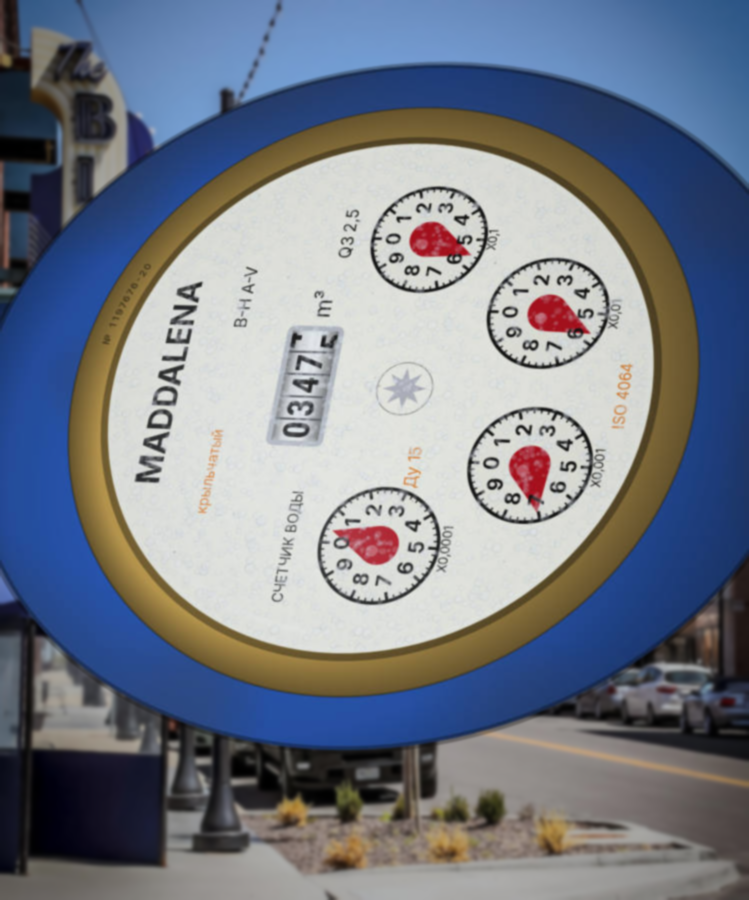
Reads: 3474.5570m³
